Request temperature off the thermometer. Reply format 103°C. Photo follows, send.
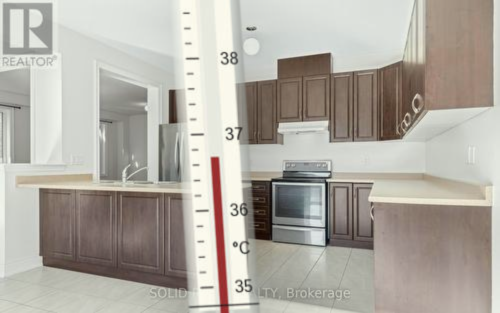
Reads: 36.7°C
